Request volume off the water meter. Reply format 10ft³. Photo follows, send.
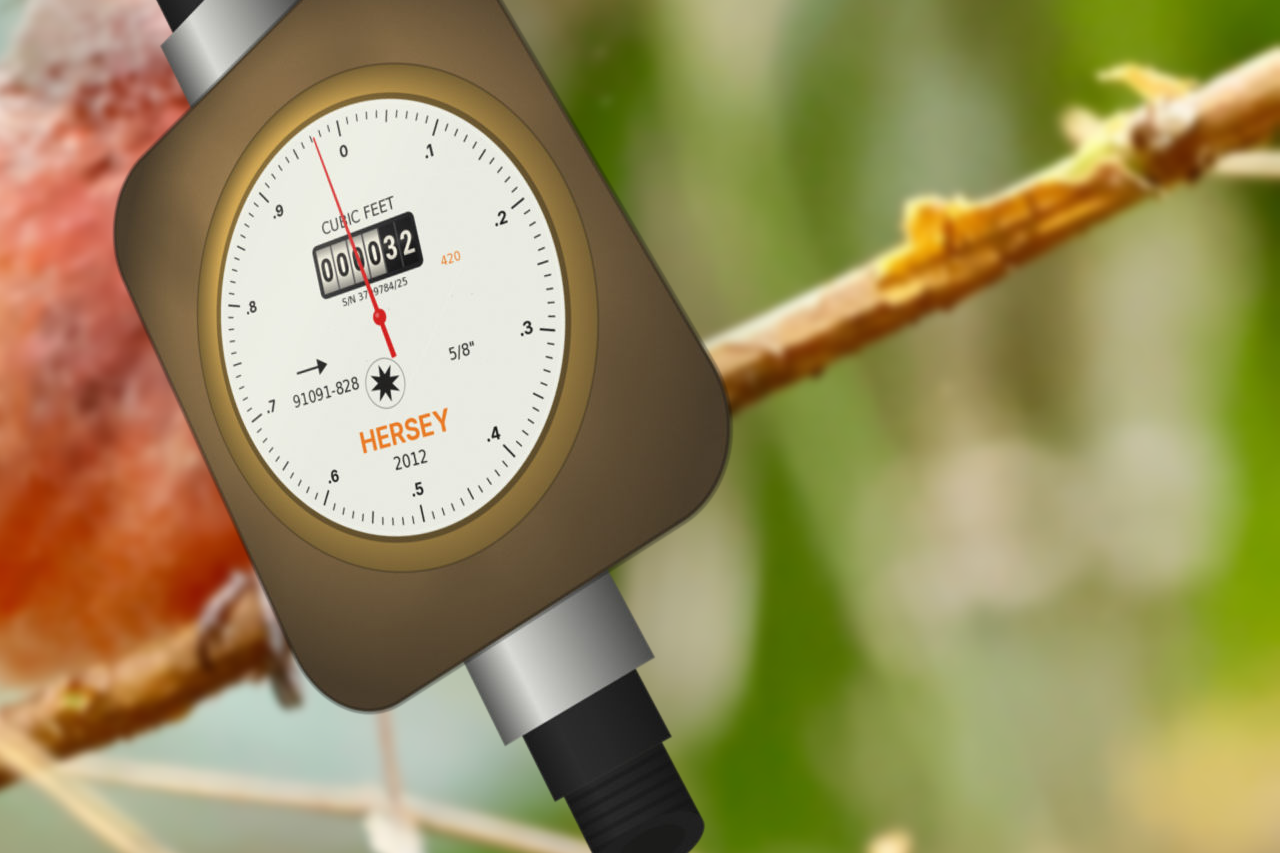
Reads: 31.97ft³
